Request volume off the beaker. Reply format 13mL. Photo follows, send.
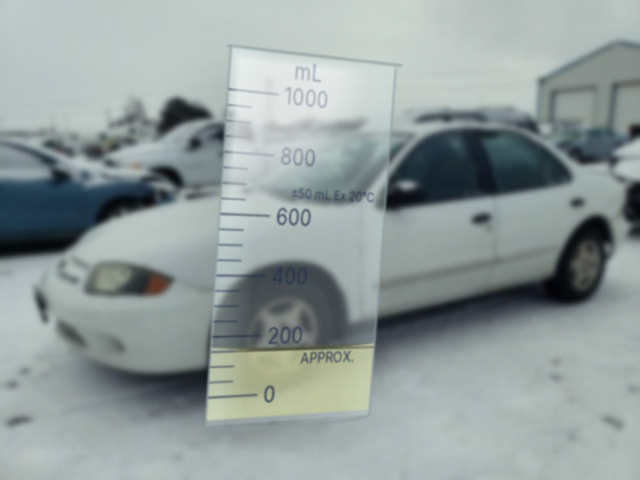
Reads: 150mL
